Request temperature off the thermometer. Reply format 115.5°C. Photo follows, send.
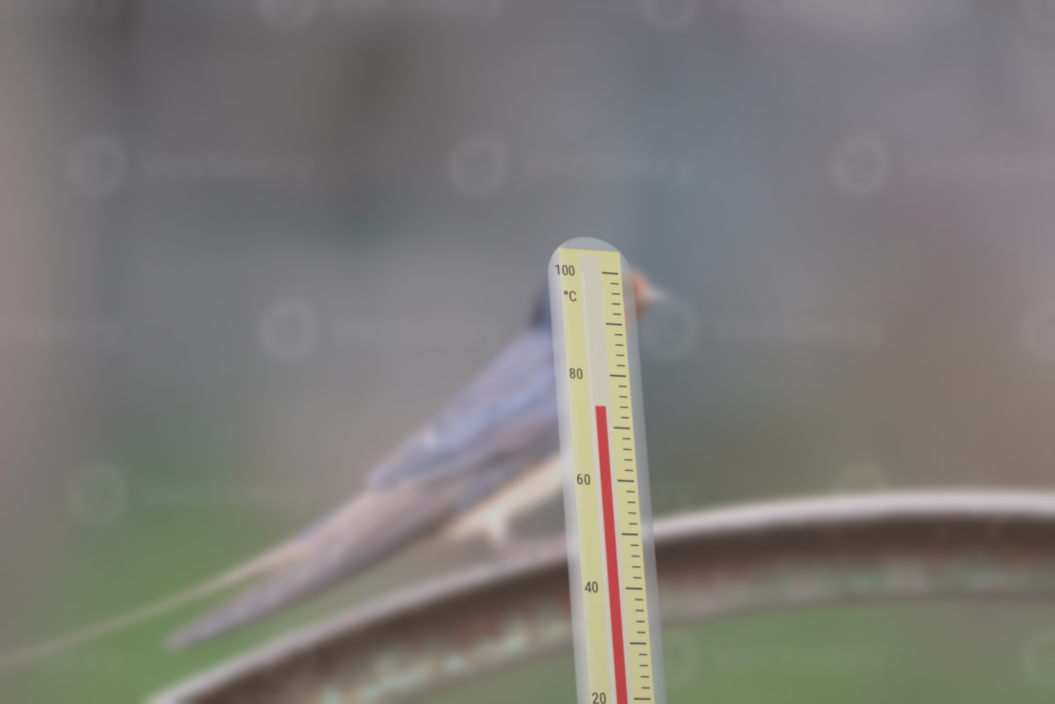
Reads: 74°C
